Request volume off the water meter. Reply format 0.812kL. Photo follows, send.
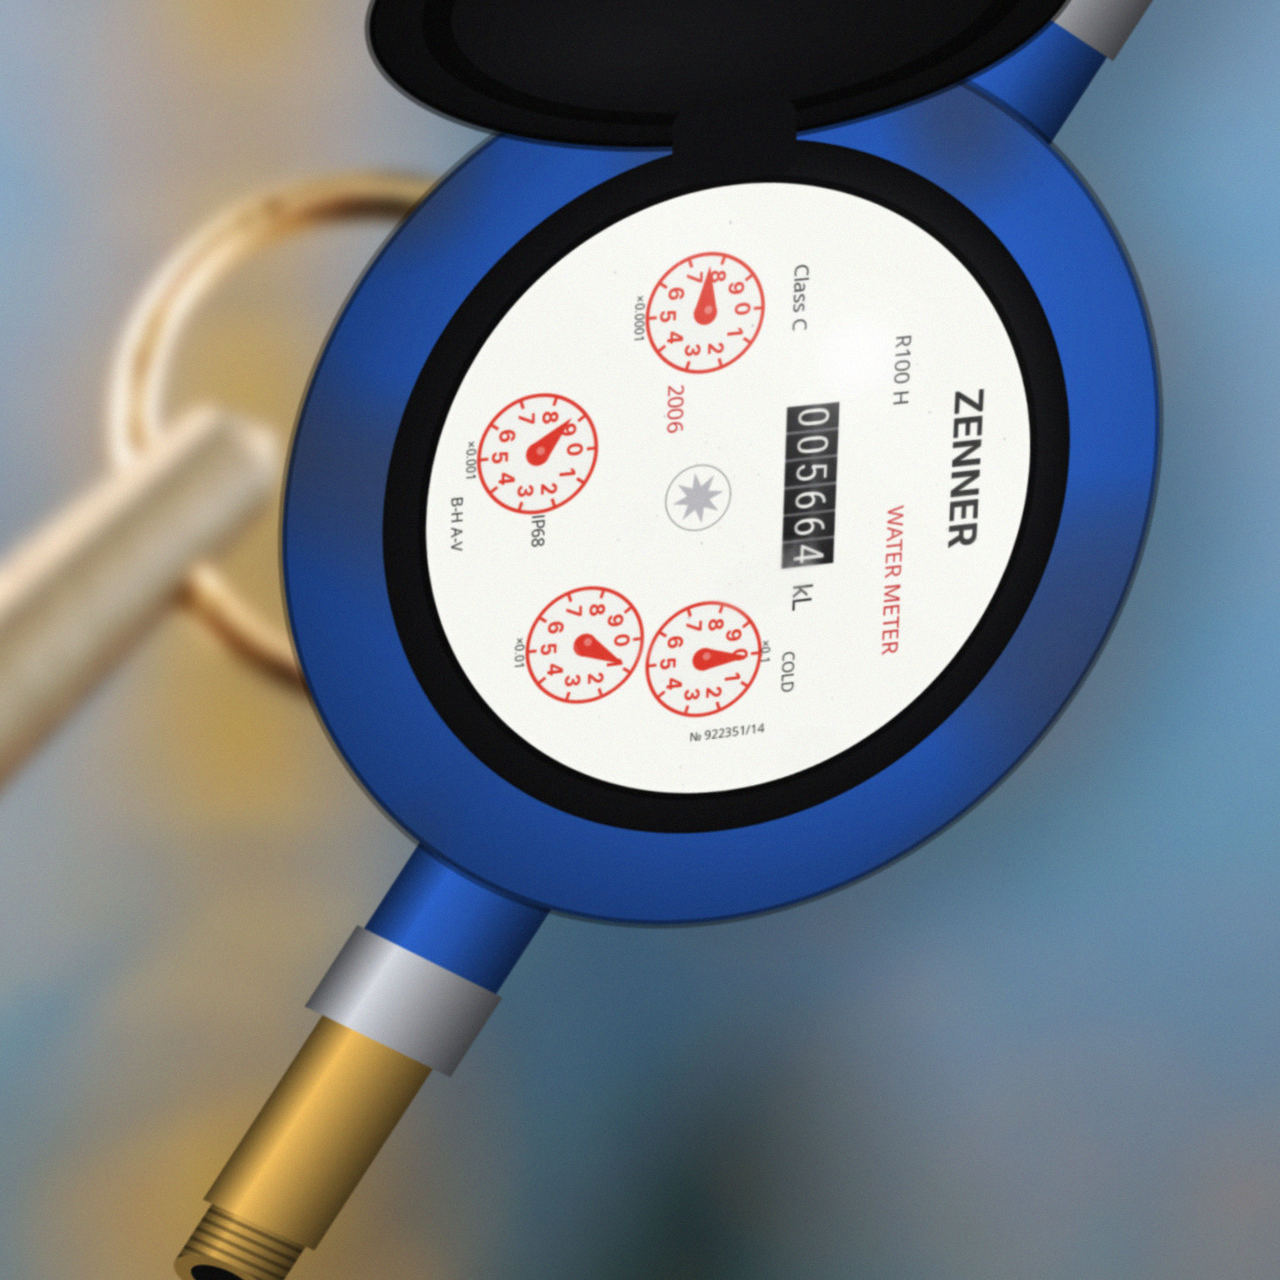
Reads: 5664.0087kL
